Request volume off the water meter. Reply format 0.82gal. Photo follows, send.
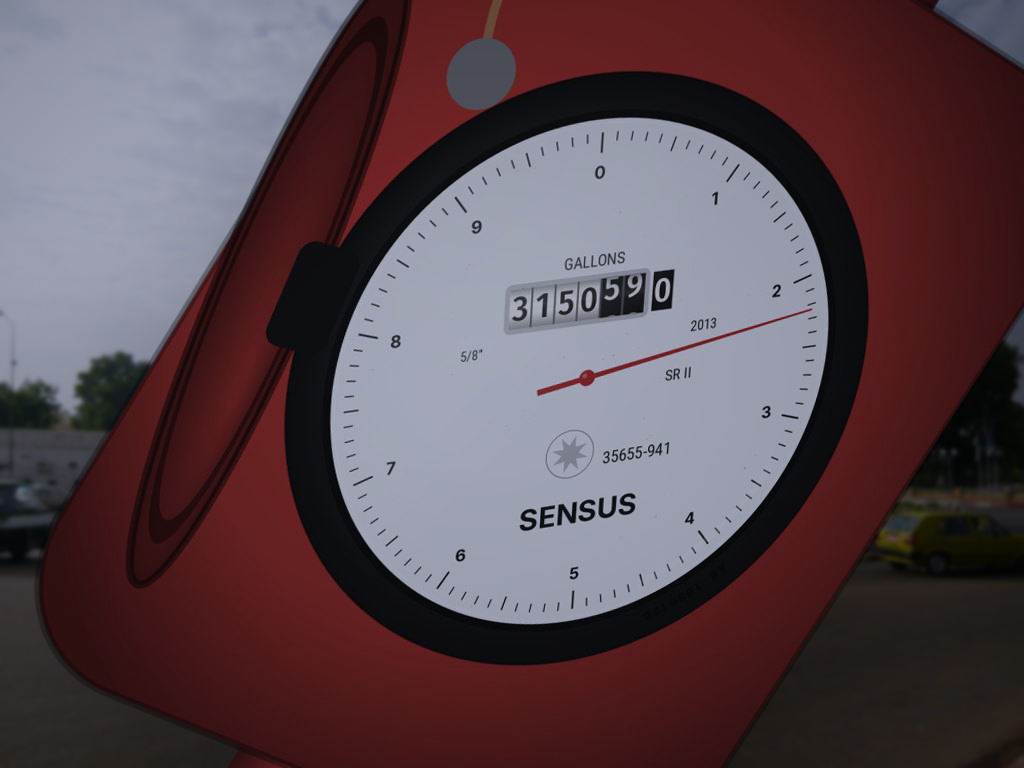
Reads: 3150592.2gal
